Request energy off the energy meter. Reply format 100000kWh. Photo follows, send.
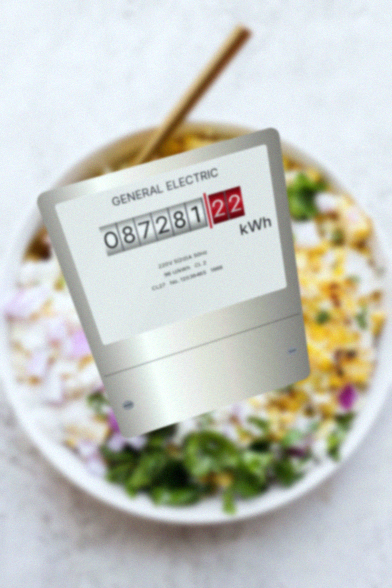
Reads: 87281.22kWh
